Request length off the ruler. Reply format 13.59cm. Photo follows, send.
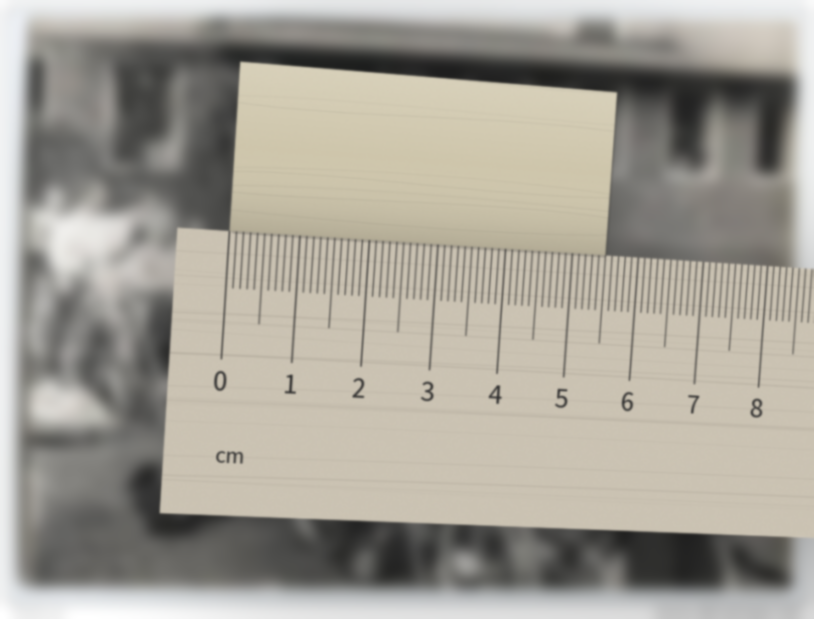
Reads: 5.5cm
